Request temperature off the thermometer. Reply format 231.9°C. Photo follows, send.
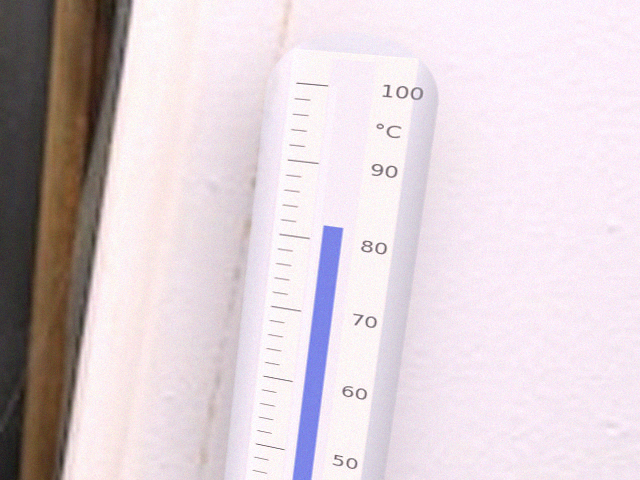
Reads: 82°C
